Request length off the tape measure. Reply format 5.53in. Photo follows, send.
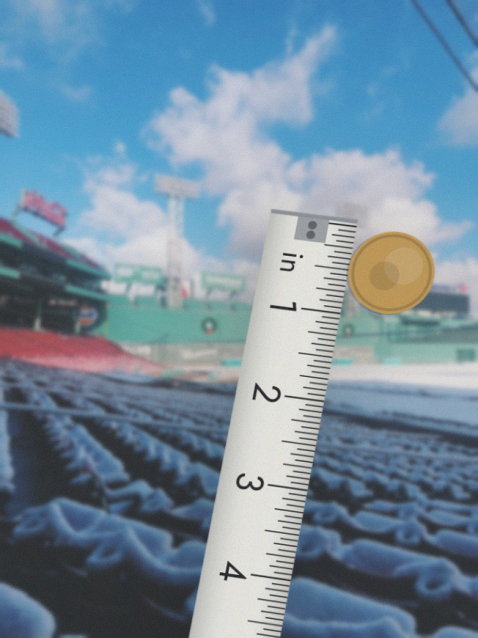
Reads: 0.9375in
